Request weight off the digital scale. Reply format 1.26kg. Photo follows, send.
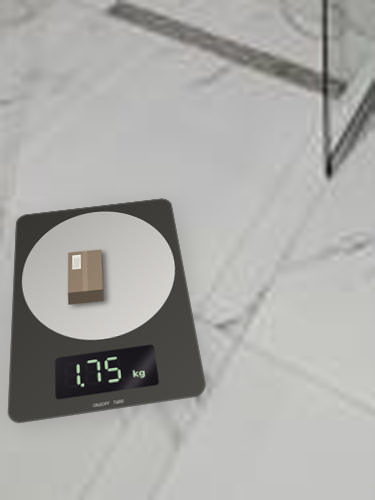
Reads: 1.75kg
